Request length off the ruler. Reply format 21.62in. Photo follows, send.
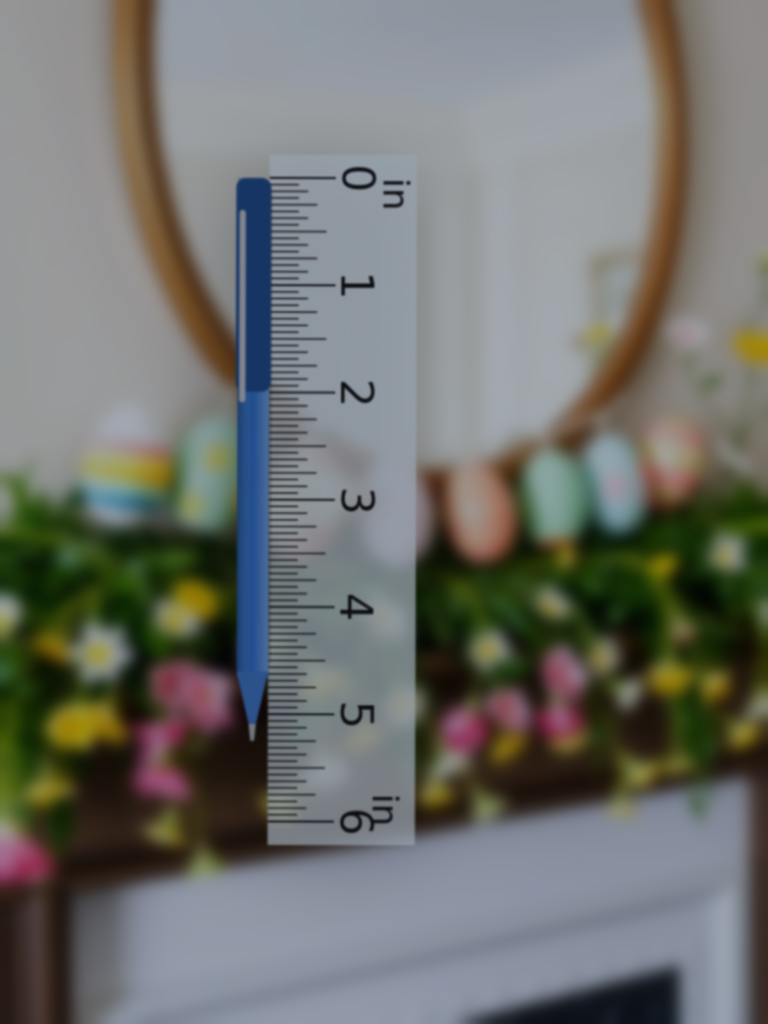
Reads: 5.25in
